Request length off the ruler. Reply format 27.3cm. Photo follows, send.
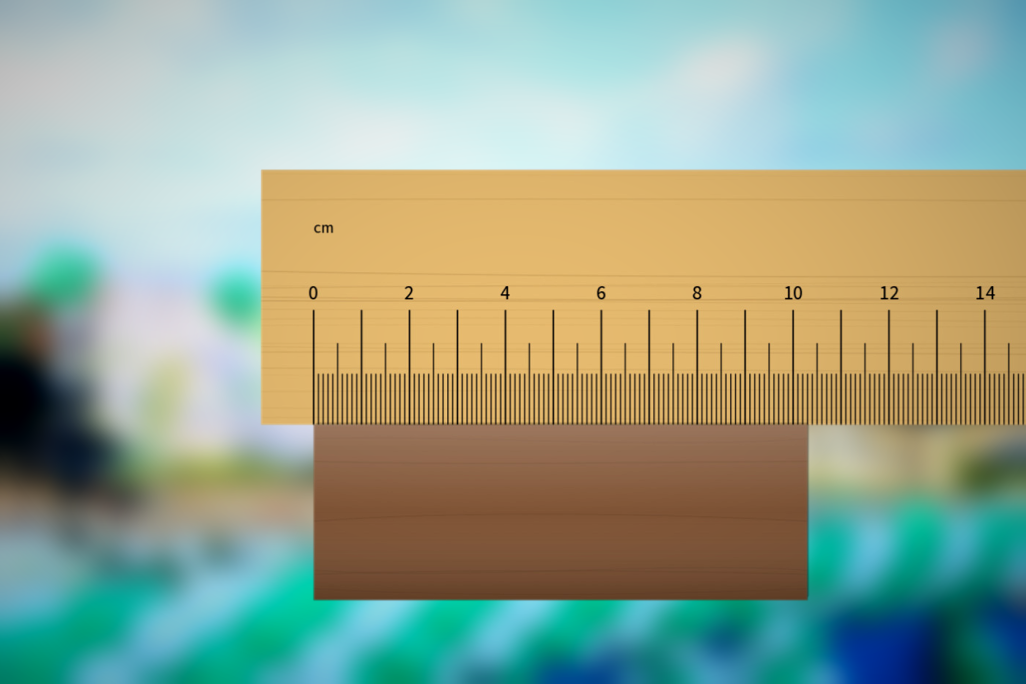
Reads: 10.3cm
